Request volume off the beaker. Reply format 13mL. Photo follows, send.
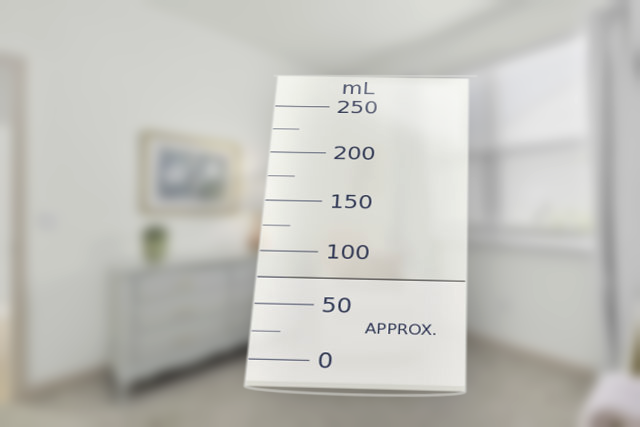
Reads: 75mL
